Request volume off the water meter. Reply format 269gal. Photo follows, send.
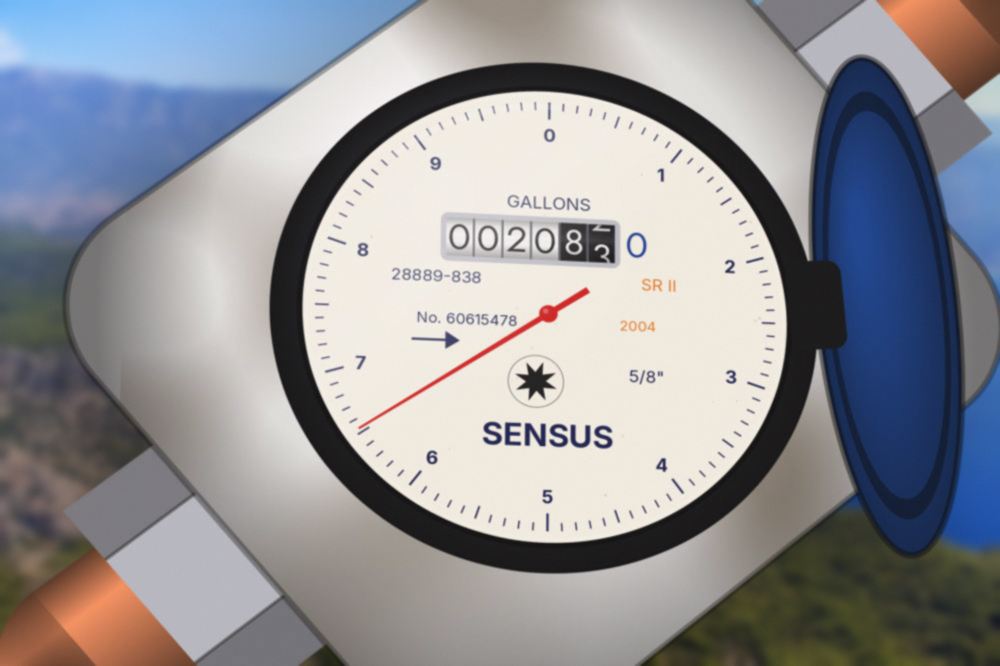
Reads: 20826.5gal
